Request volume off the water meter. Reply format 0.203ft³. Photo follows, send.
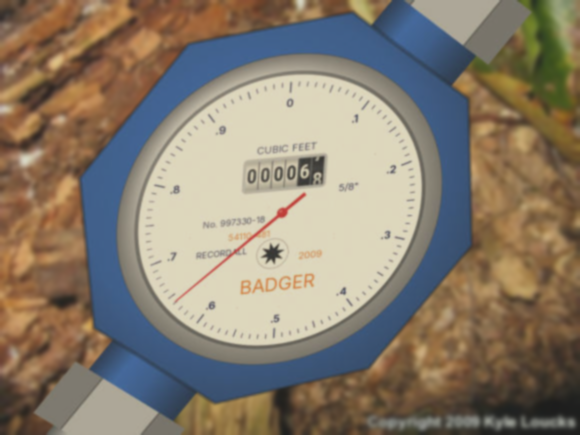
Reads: 67.64ft³
